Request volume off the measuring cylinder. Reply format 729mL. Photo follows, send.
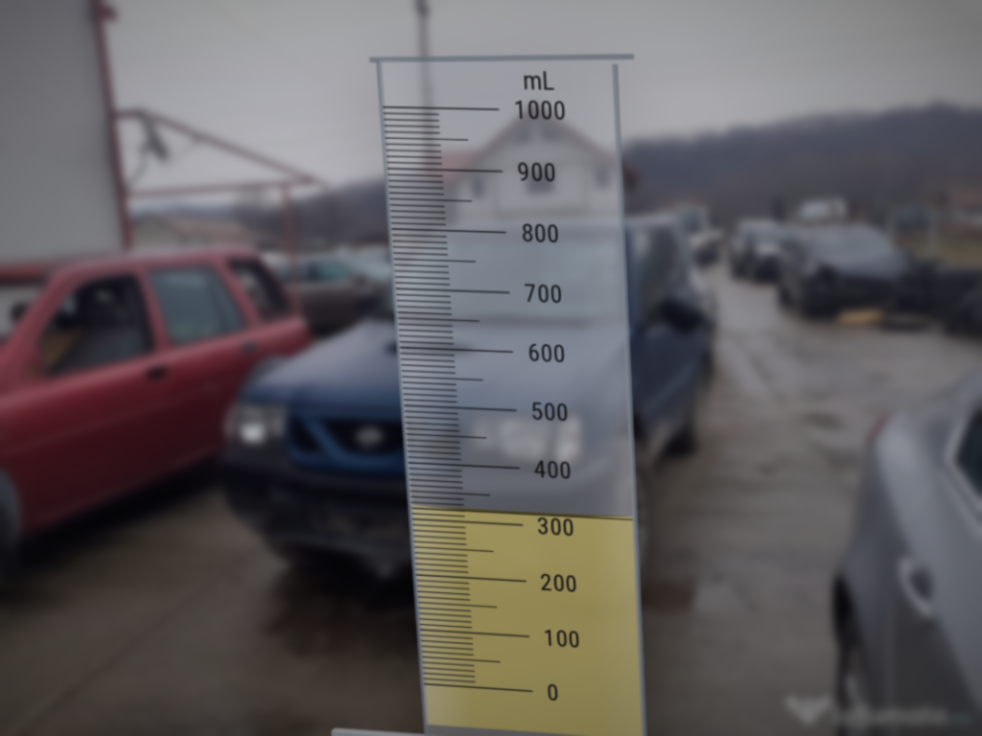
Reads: 320mL
